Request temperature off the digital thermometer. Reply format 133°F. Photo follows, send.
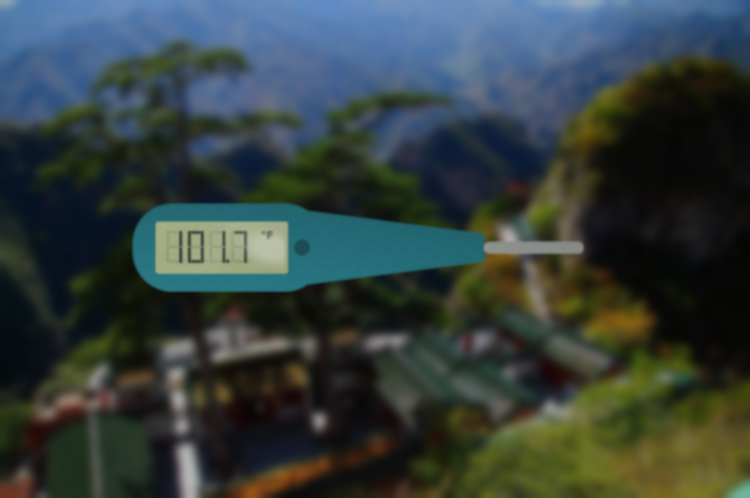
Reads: 101.7°F
